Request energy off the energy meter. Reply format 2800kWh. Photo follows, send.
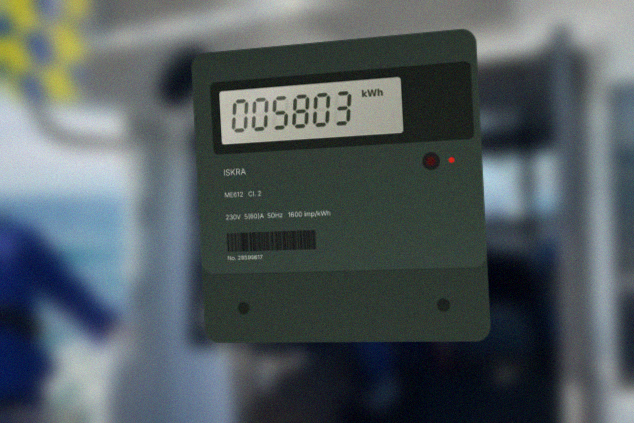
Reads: 5803kWh
